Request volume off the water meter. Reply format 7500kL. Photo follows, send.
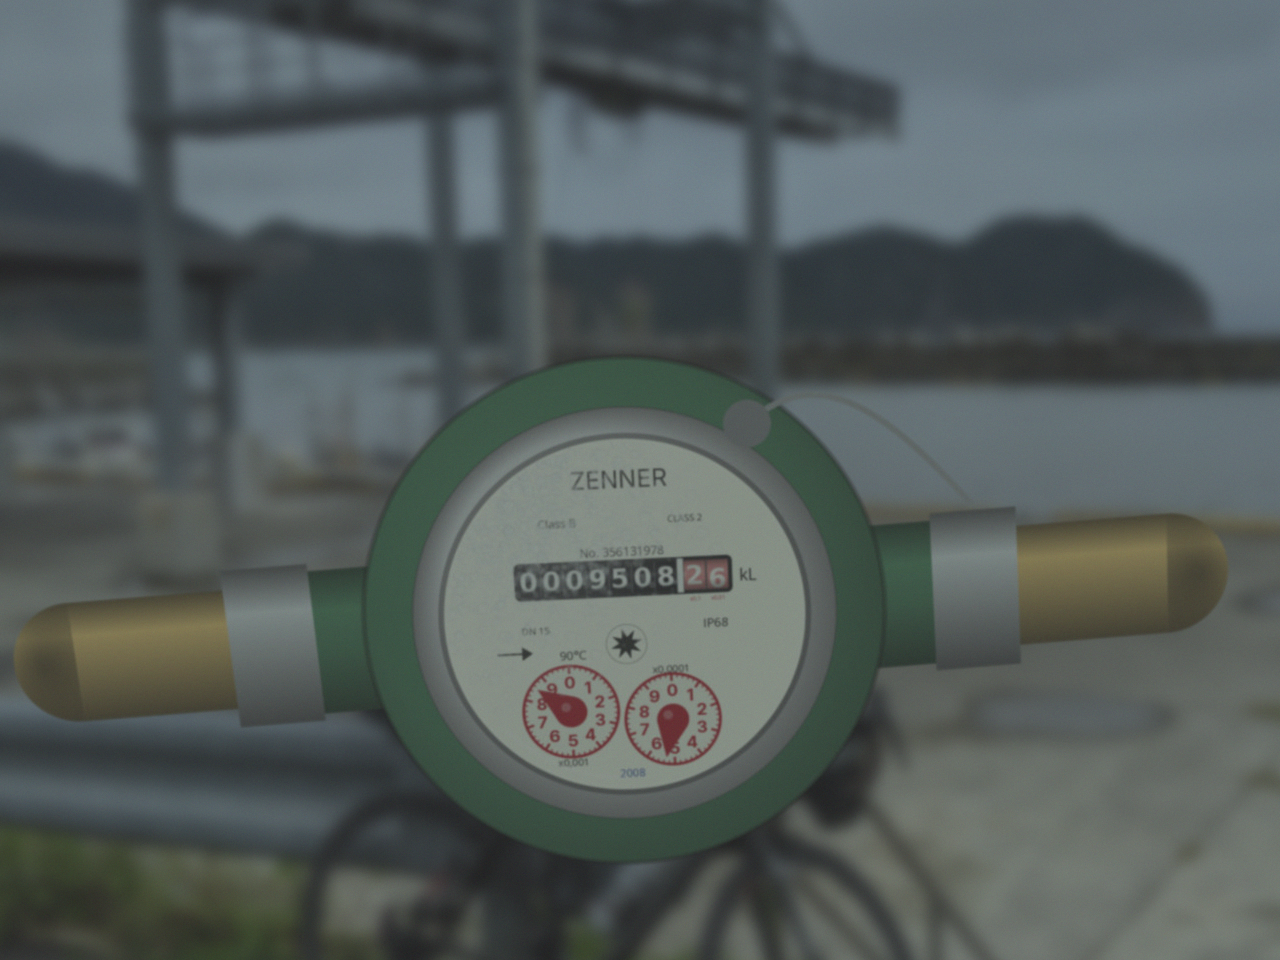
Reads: 9508.2585kL
